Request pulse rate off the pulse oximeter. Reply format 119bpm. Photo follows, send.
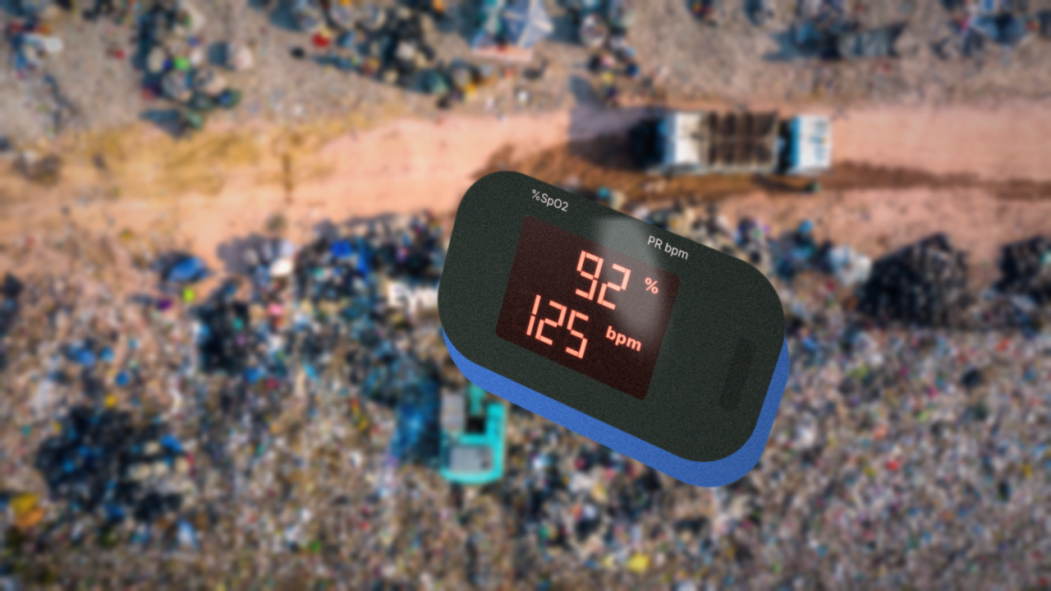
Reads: 125bpm
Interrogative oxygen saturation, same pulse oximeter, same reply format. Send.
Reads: 92%
